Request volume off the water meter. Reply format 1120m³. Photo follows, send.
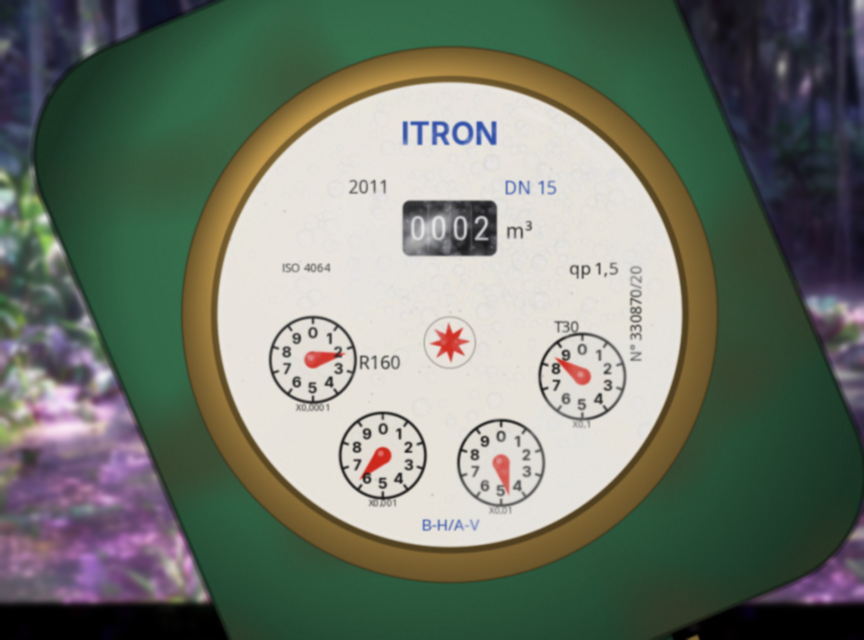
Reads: 2.8462m³
